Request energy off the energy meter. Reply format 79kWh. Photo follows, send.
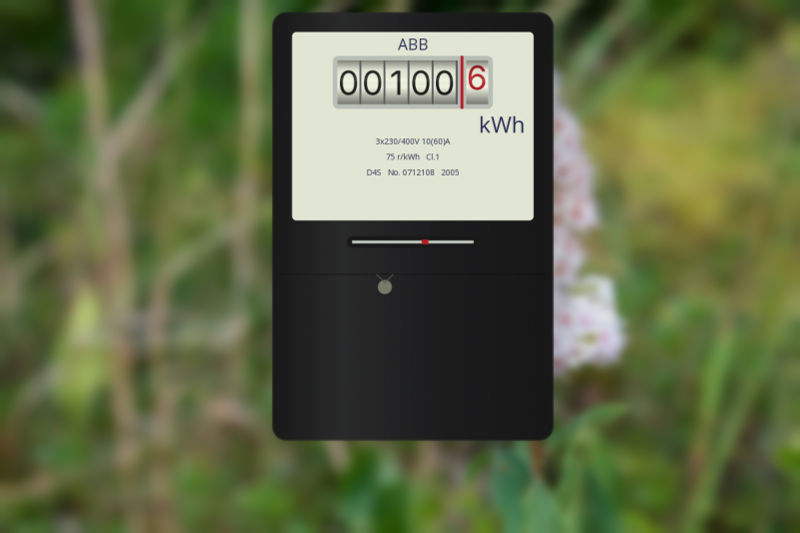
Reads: 100.6kWh
